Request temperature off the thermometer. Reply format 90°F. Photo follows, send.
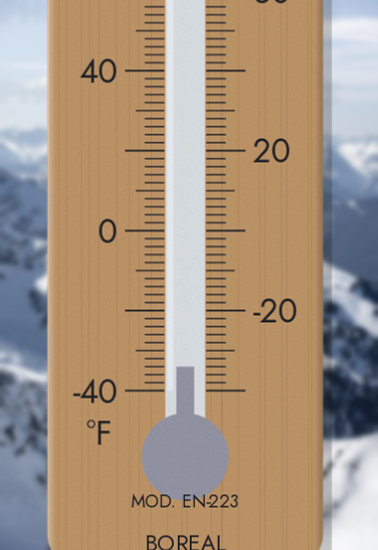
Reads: -34°F
